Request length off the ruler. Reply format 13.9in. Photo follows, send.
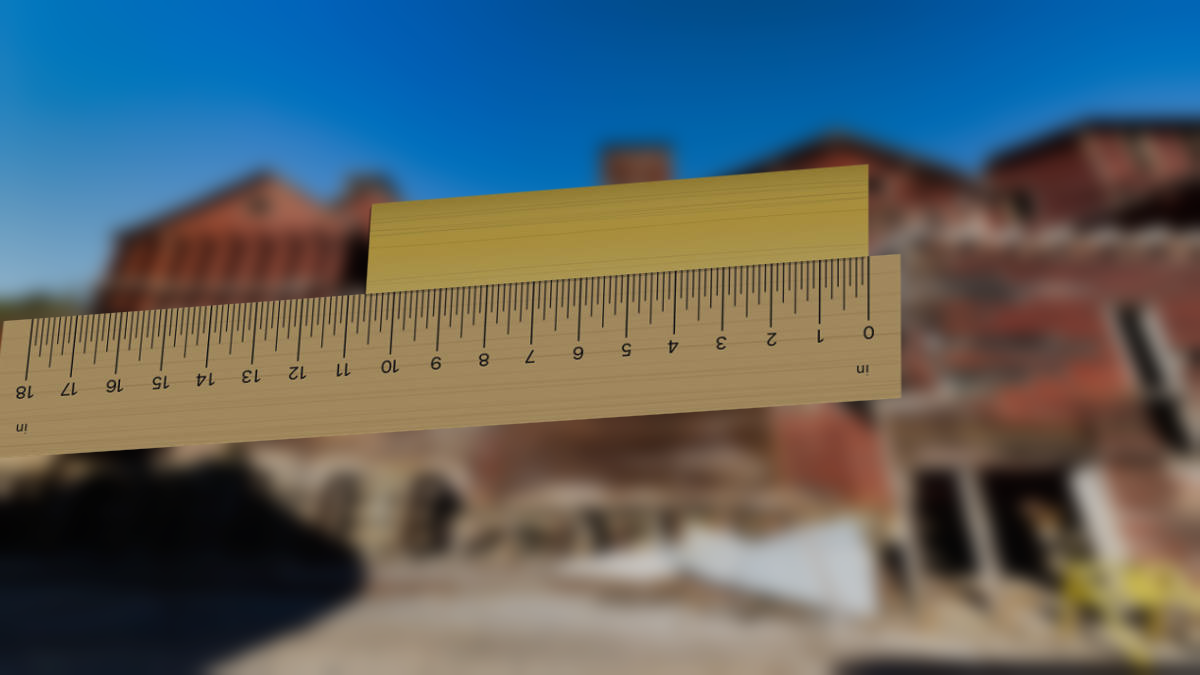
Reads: 10.625in
